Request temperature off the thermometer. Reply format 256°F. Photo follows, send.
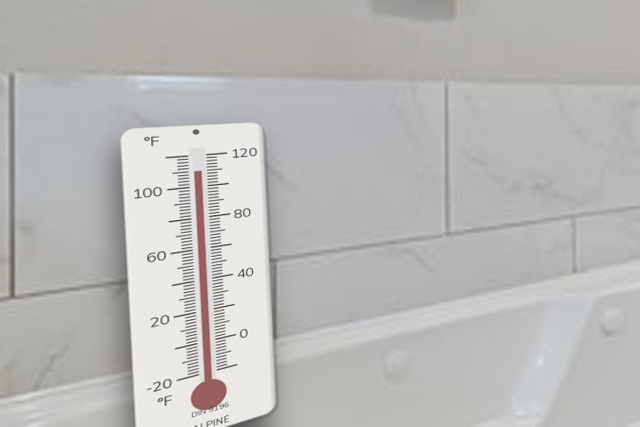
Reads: 110°F
